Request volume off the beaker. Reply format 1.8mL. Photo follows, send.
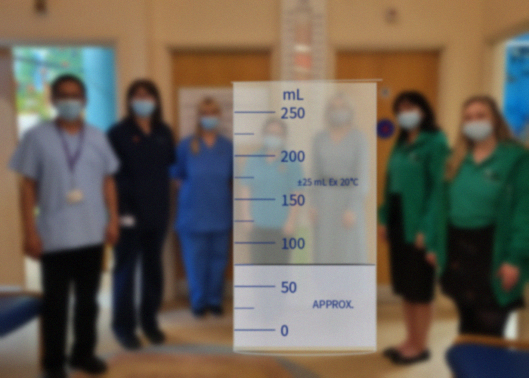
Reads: 75mL
